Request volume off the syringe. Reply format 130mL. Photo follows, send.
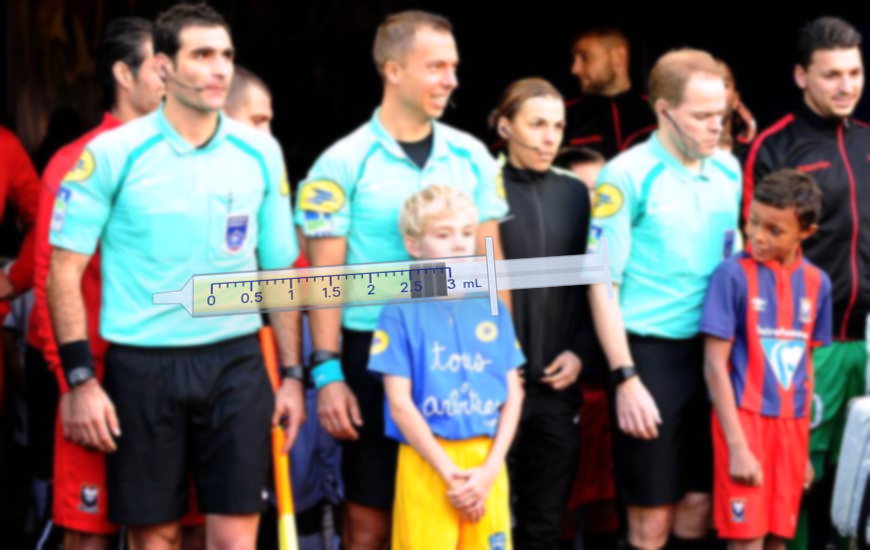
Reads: 2.5mL
